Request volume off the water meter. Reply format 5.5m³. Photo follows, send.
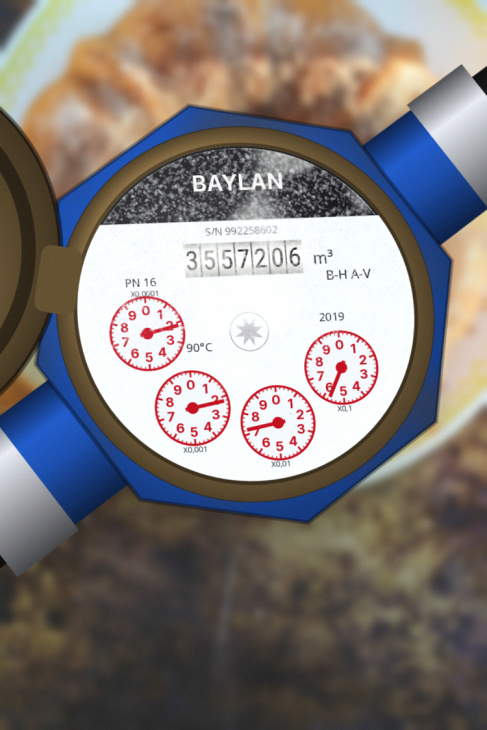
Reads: 3557206.5722m³
